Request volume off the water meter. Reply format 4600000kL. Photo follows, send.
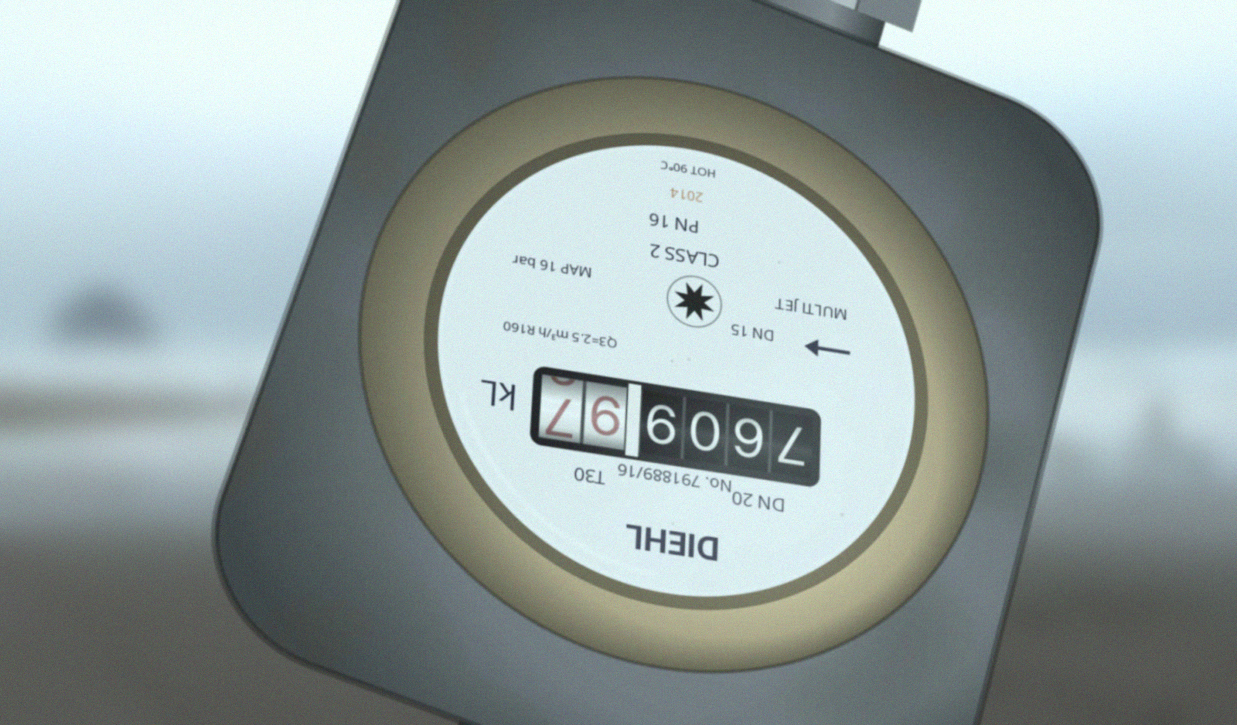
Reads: 7609.97kL
